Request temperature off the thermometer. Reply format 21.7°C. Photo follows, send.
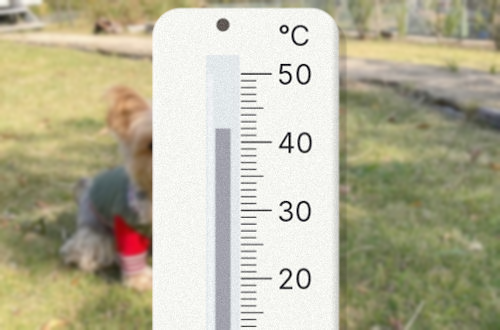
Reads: 42°C
